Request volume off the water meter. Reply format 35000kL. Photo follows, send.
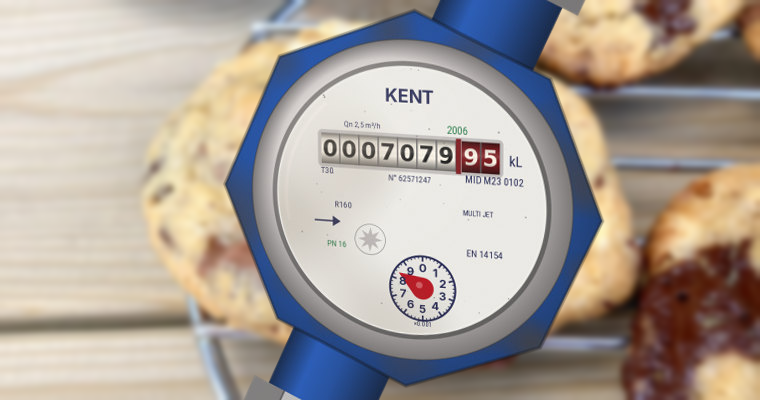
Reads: 7079.958kL
